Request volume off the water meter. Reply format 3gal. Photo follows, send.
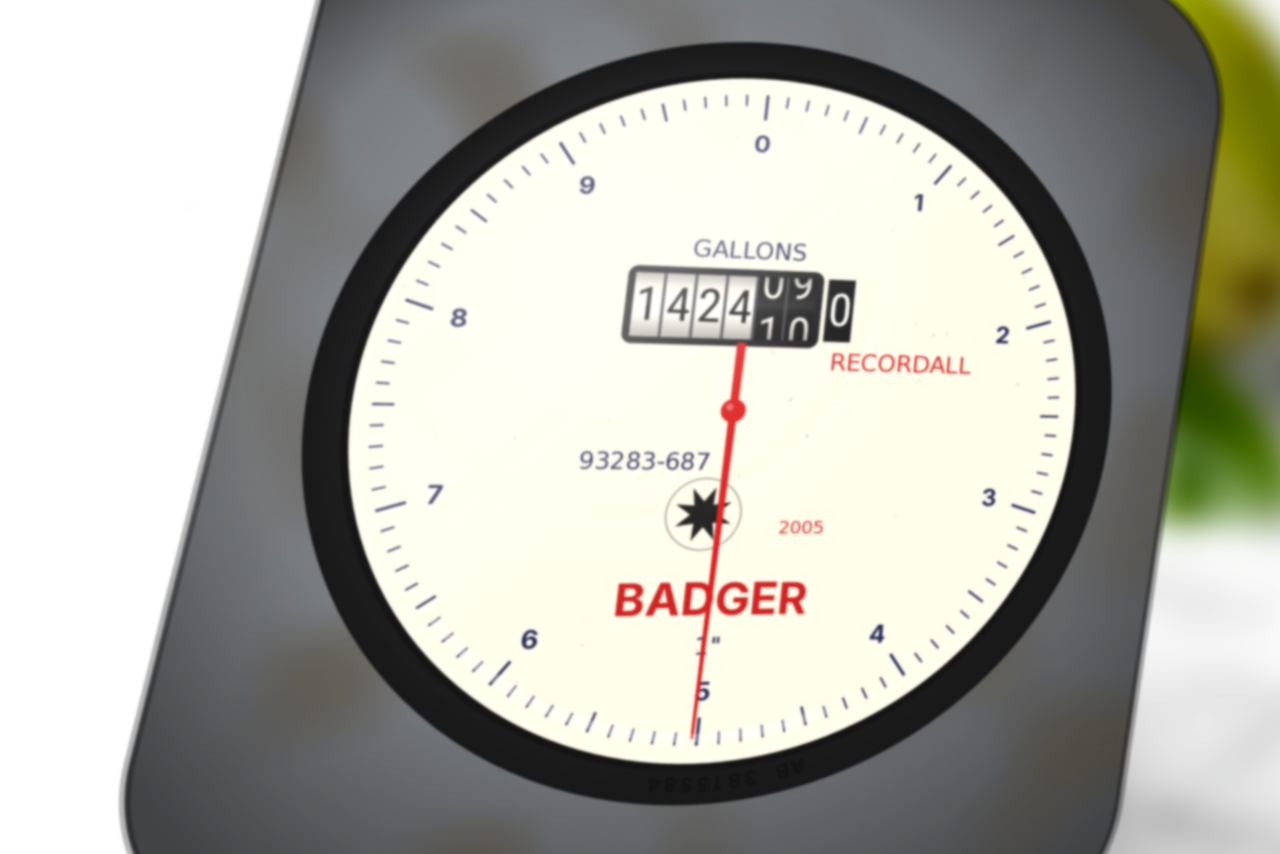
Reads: 1424095.0gal
